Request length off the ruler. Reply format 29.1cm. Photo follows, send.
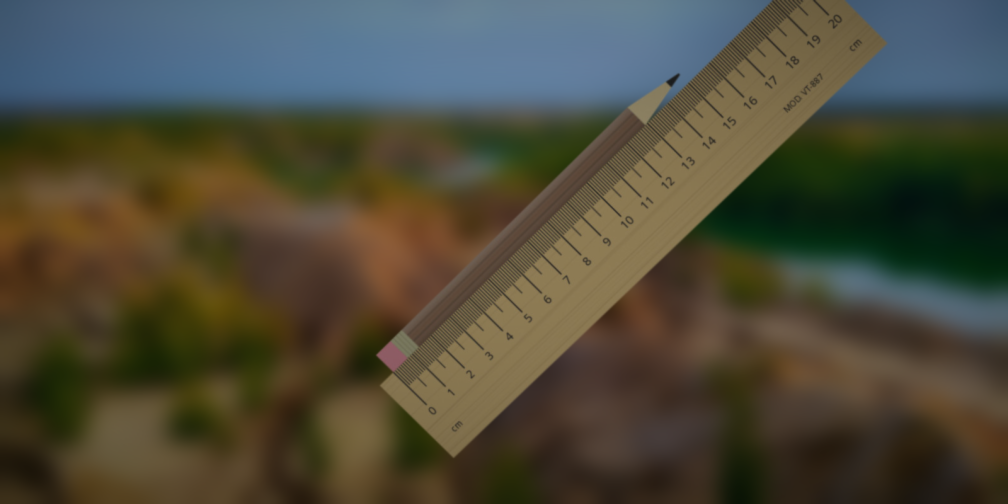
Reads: 15cm
